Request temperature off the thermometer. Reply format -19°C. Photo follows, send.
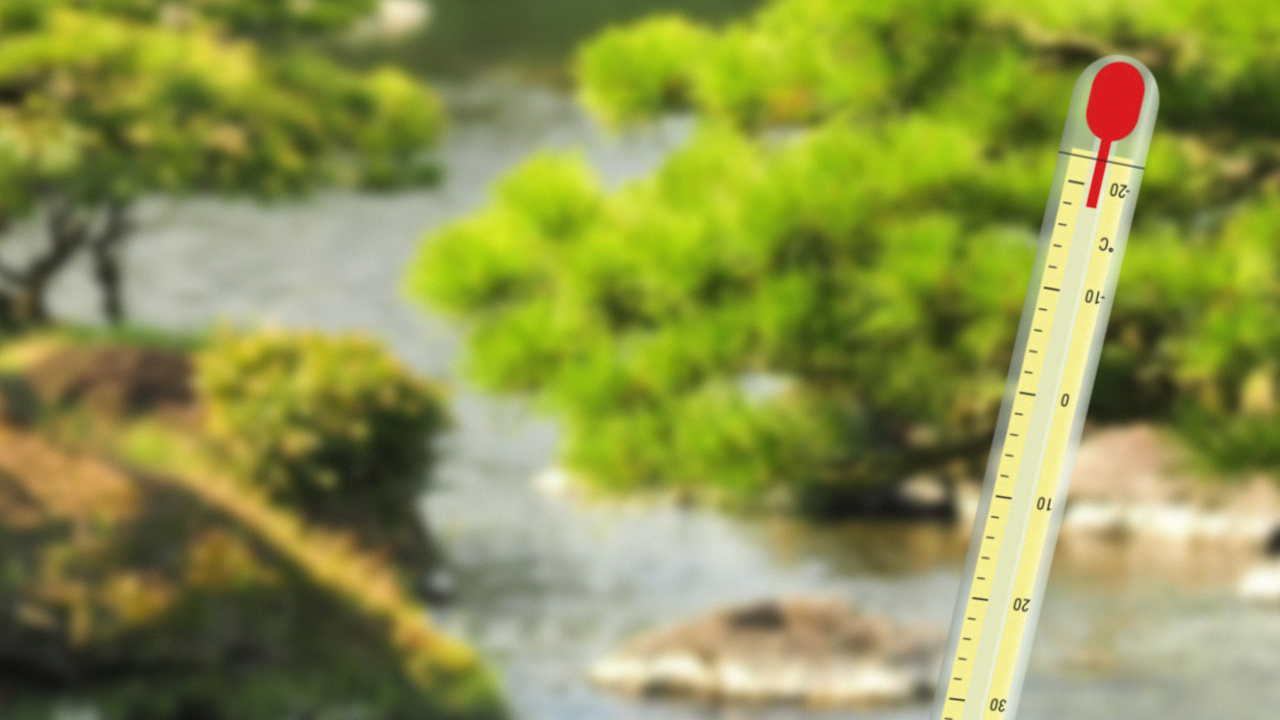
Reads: -18°C
